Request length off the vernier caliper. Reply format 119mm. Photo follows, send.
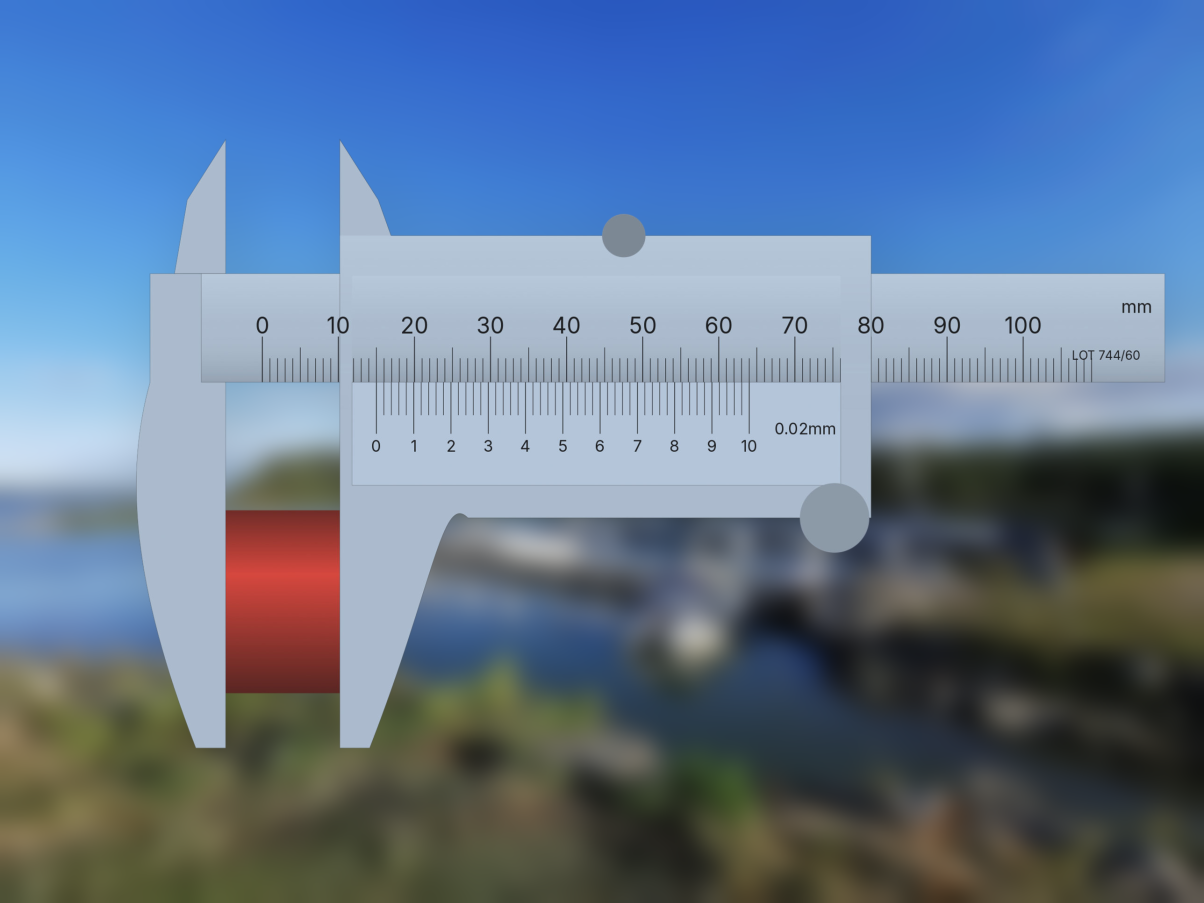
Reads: 15.0mm
